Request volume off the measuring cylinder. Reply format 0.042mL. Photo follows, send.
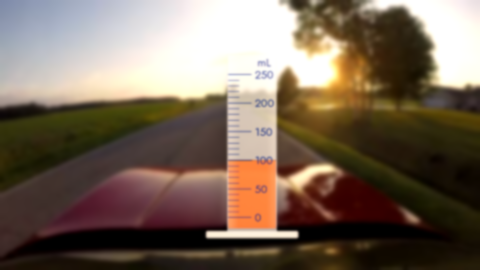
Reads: 100mL
